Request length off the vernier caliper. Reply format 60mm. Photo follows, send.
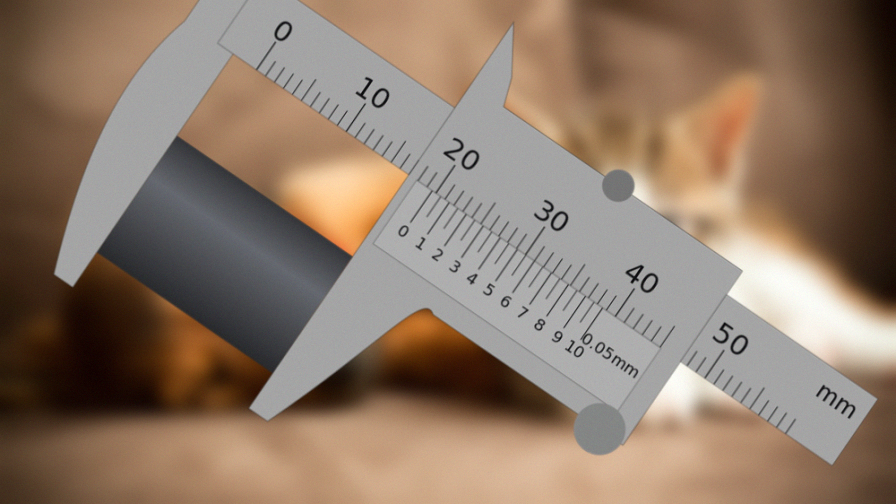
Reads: 19.6mm
